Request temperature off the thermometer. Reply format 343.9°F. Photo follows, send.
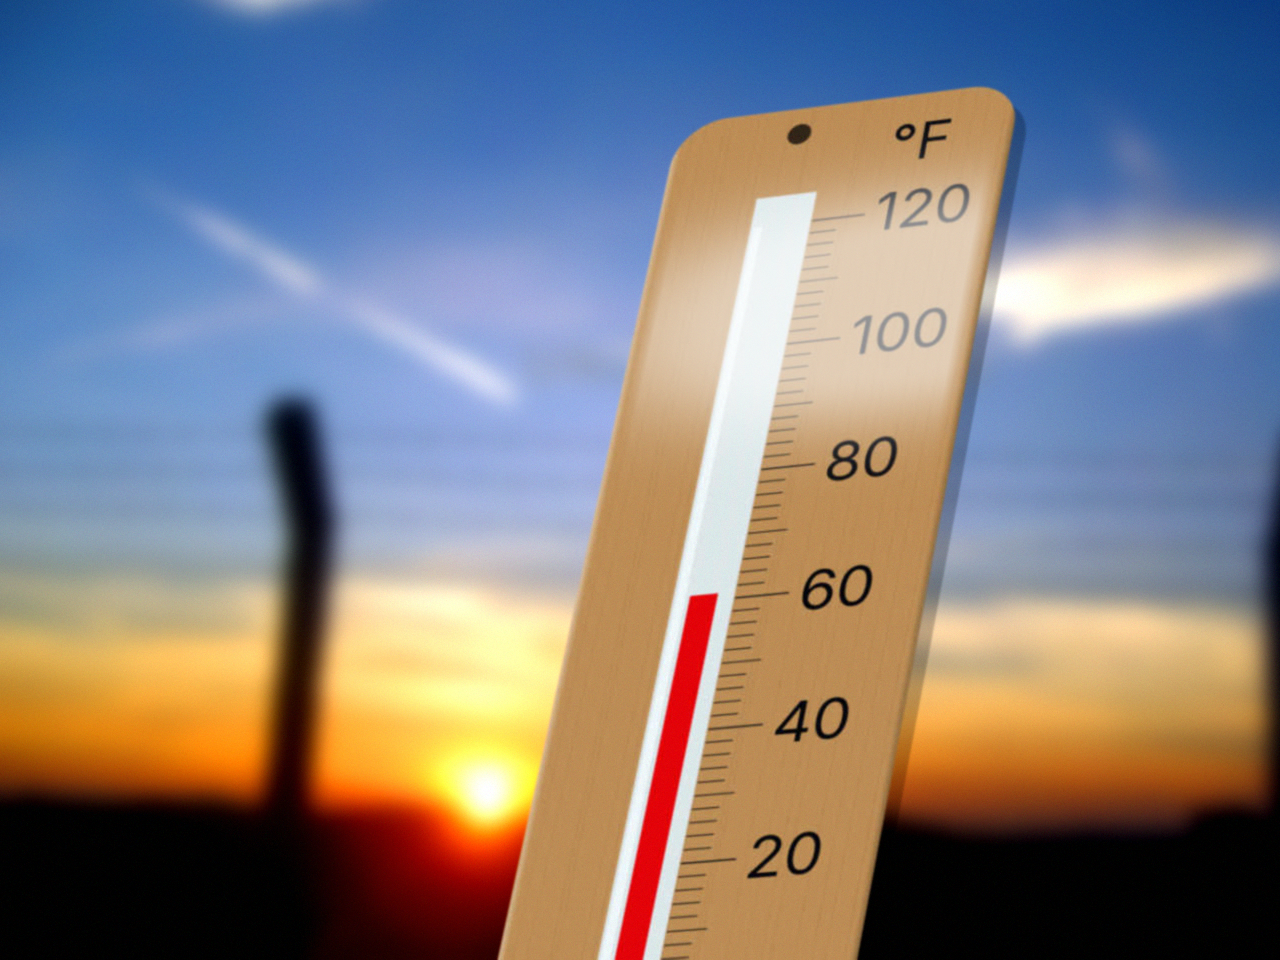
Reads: 61°F
